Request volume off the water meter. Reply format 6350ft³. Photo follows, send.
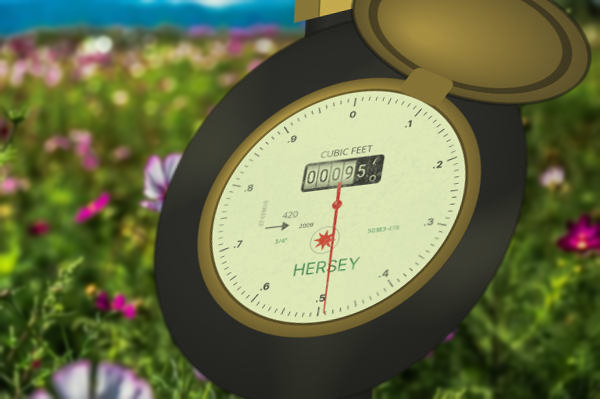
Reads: 957.49ft³
